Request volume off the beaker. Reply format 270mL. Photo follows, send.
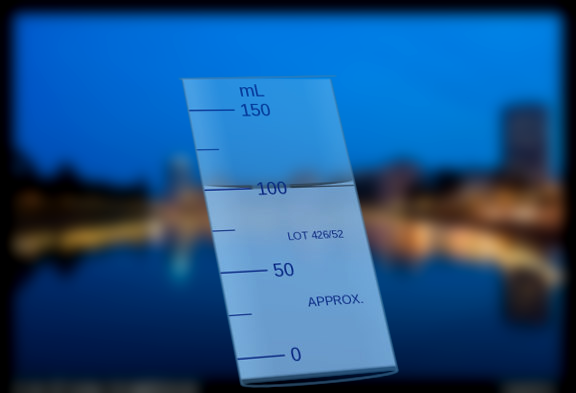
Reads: 100mL
